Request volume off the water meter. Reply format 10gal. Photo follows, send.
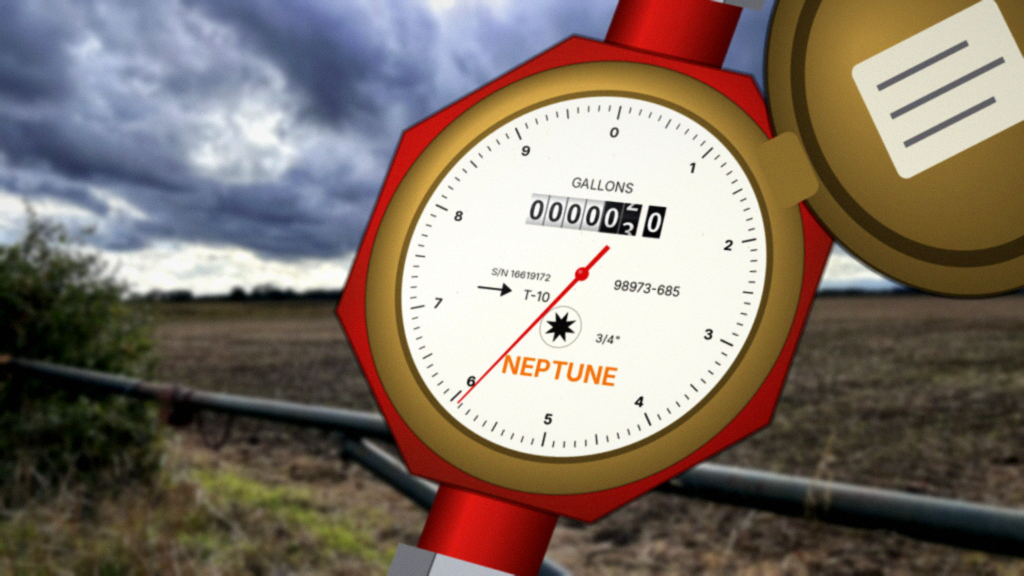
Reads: 25.9gal
